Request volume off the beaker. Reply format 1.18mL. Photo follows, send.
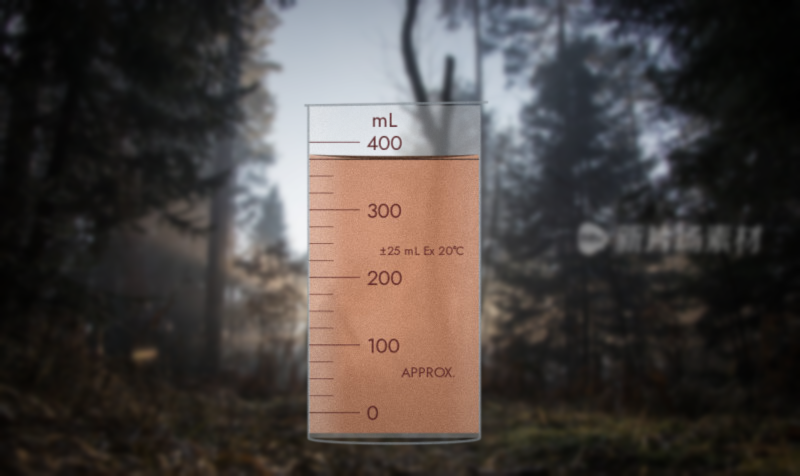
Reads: 375mL
